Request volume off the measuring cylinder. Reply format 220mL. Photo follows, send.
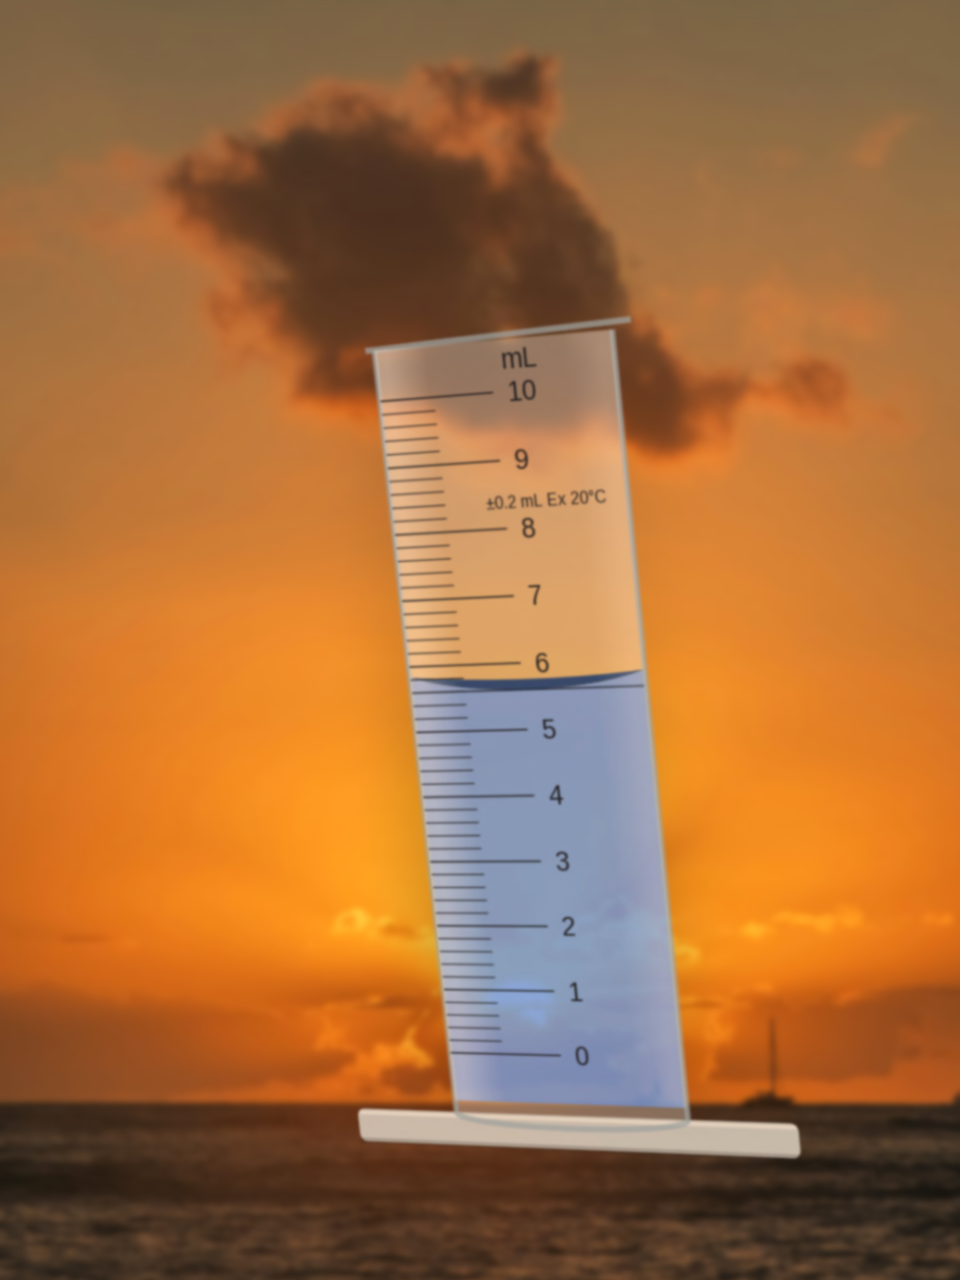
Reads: 5.6mL
